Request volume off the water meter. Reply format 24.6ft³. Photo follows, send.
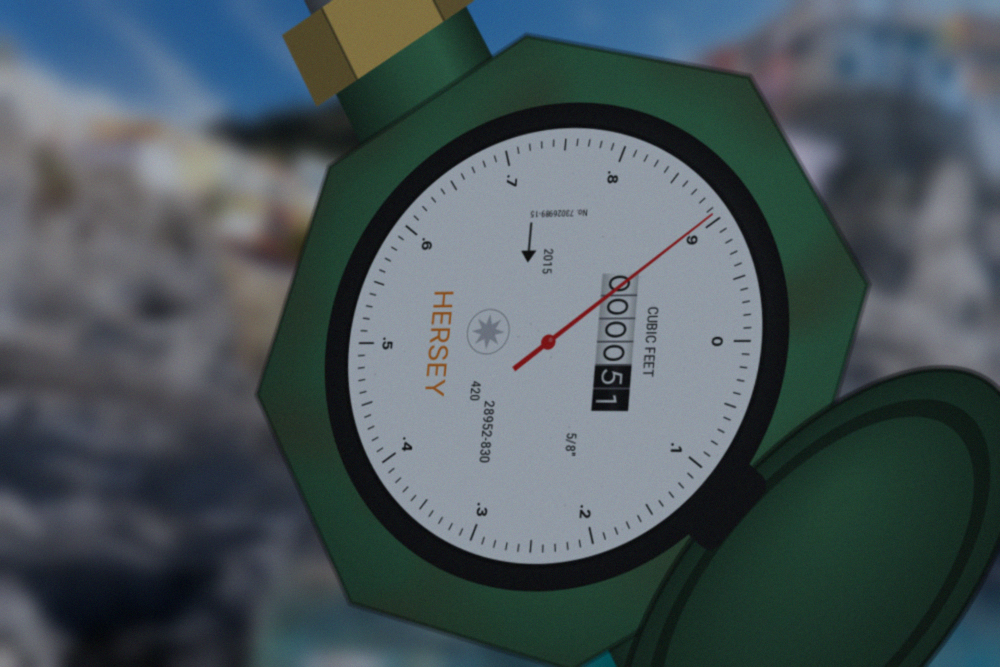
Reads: 50.89ft³
